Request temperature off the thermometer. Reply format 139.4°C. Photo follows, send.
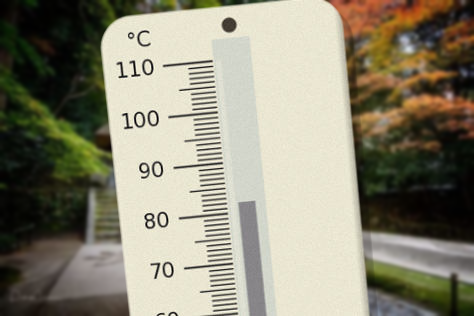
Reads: 82°C
